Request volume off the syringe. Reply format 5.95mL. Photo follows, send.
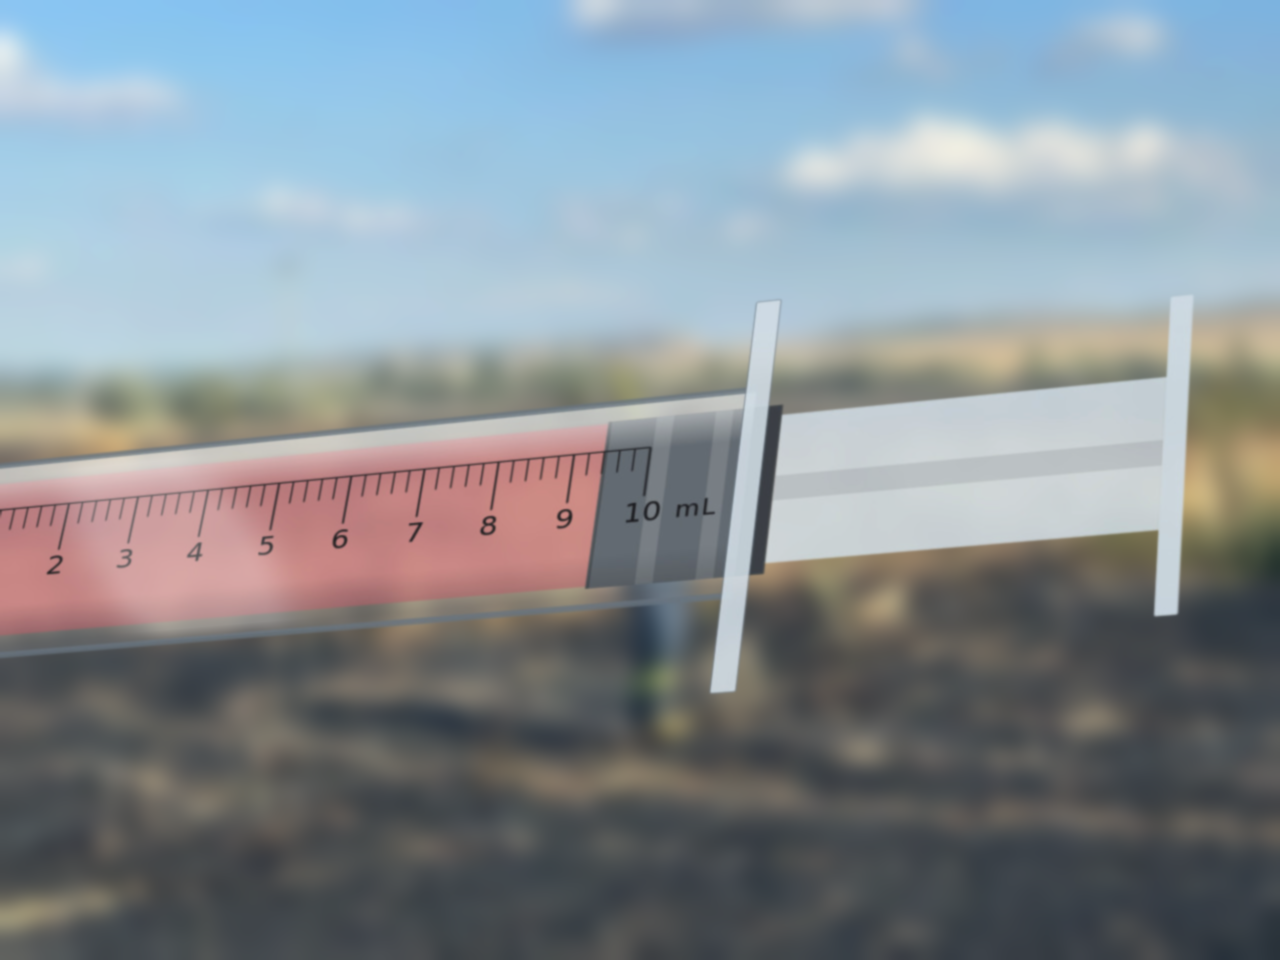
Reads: 9.4mL
